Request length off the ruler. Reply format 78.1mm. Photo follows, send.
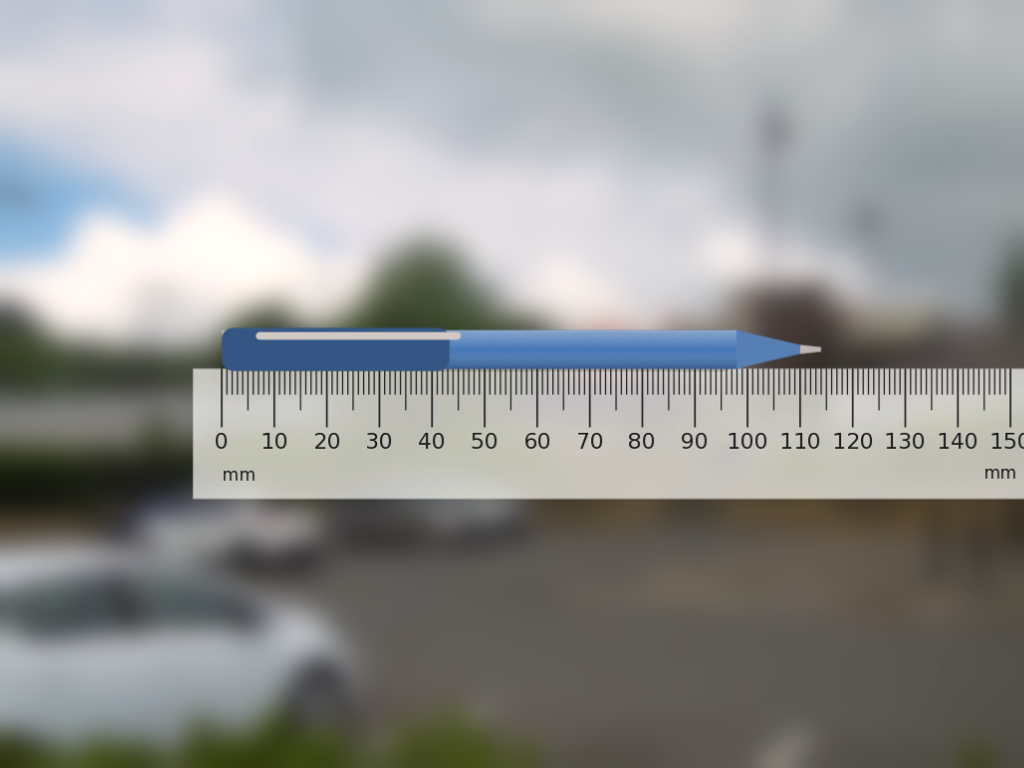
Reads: 114mm
